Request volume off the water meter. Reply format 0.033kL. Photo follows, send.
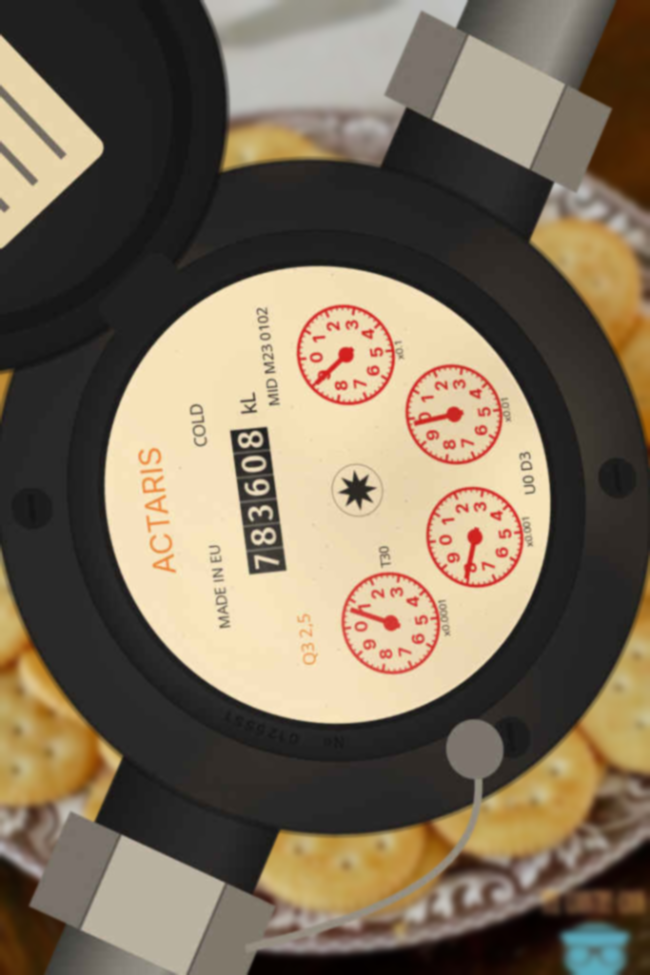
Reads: 783608.8980kL
